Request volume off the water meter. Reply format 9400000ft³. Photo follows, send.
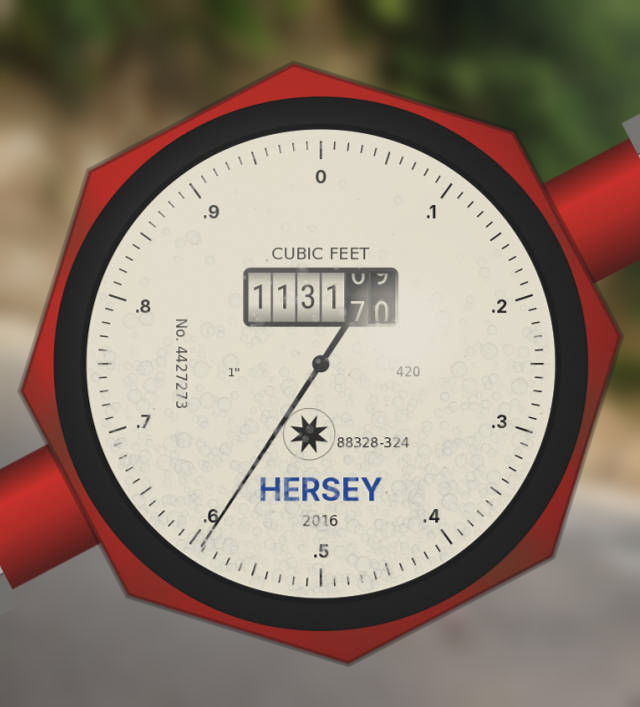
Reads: 113169.59ft³
